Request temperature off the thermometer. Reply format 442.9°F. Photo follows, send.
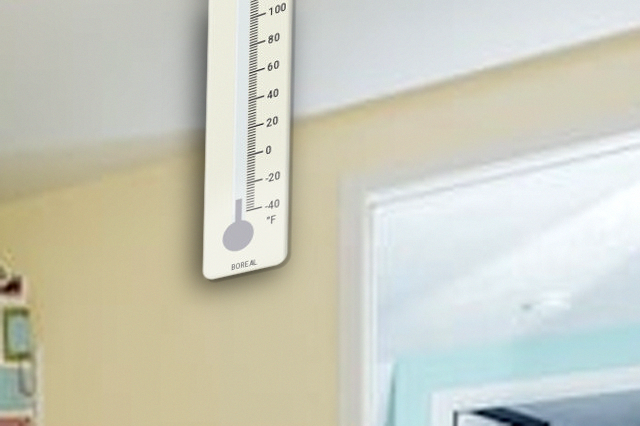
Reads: -30°F
